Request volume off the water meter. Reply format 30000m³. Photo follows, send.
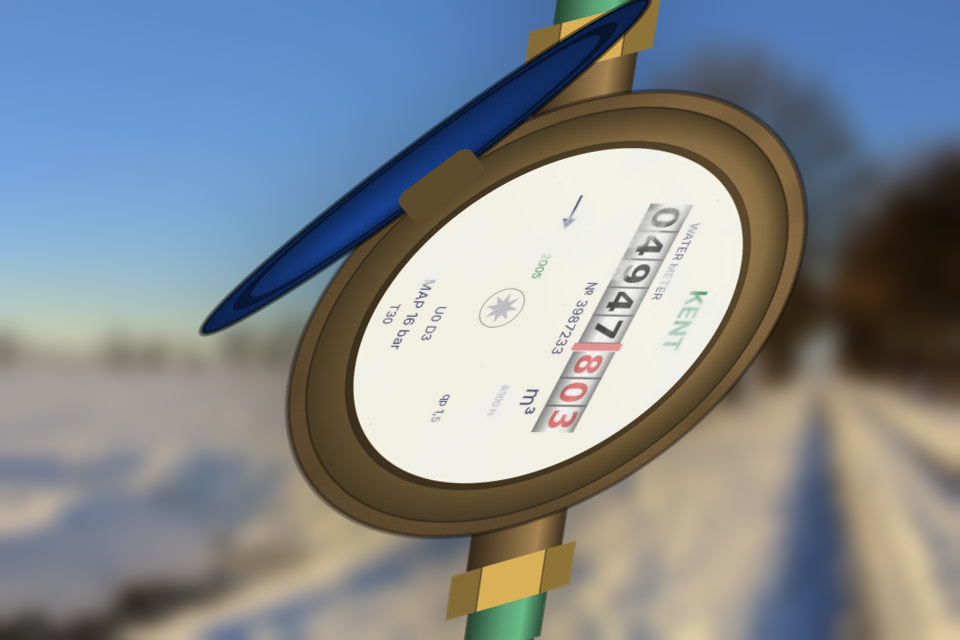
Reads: 4947.803m³
